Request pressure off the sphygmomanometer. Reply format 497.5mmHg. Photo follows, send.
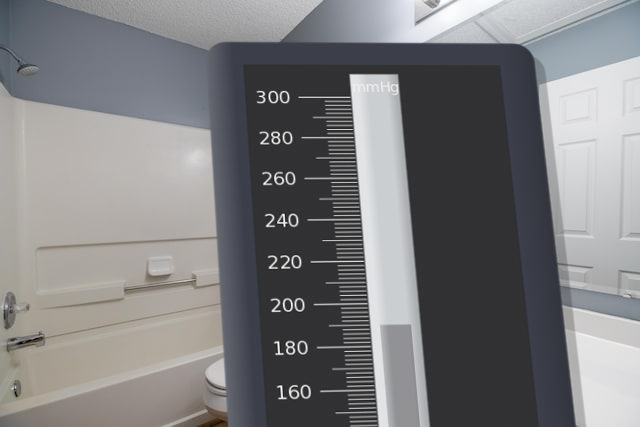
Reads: 190mmHg
